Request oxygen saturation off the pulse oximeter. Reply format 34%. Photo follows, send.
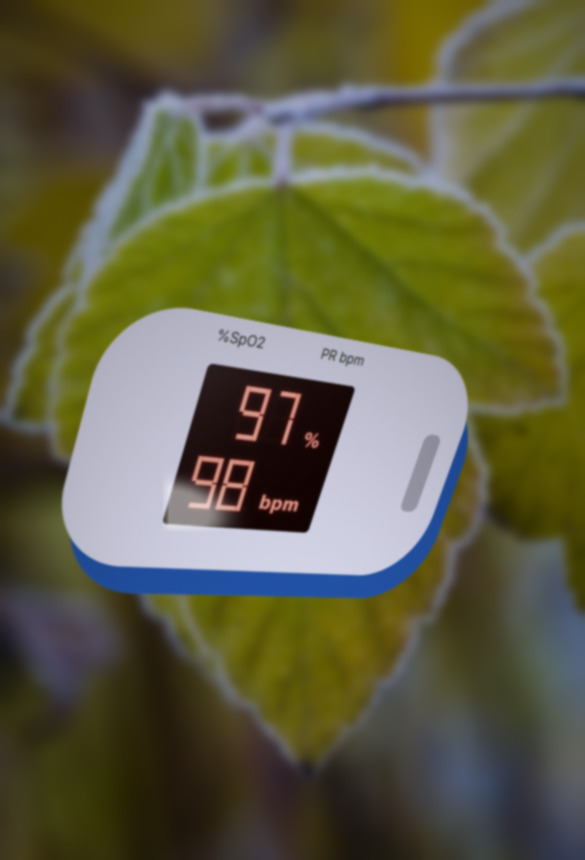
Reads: 97%
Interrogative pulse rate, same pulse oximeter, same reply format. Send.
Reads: 98bpm
